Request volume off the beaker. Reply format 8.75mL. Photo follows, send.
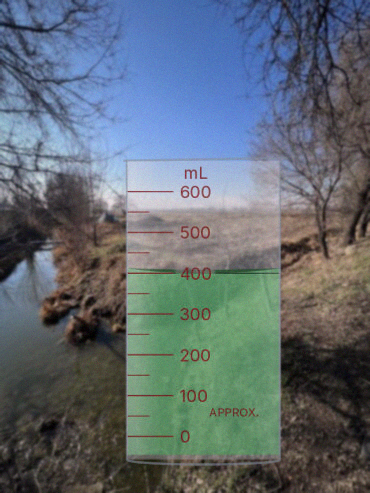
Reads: 400mL
